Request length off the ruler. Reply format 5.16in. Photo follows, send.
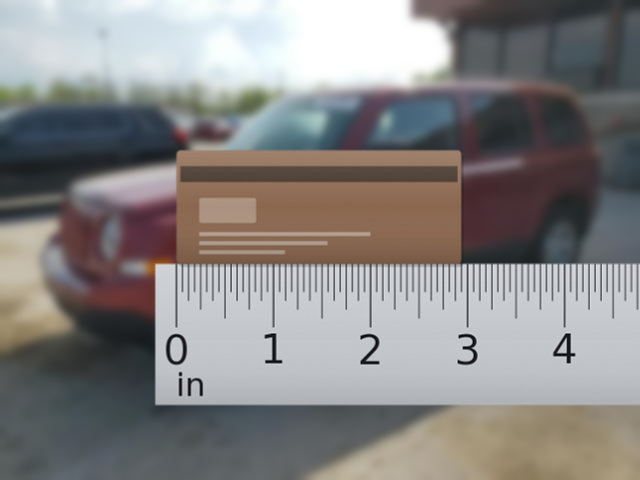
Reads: 2.9375in
